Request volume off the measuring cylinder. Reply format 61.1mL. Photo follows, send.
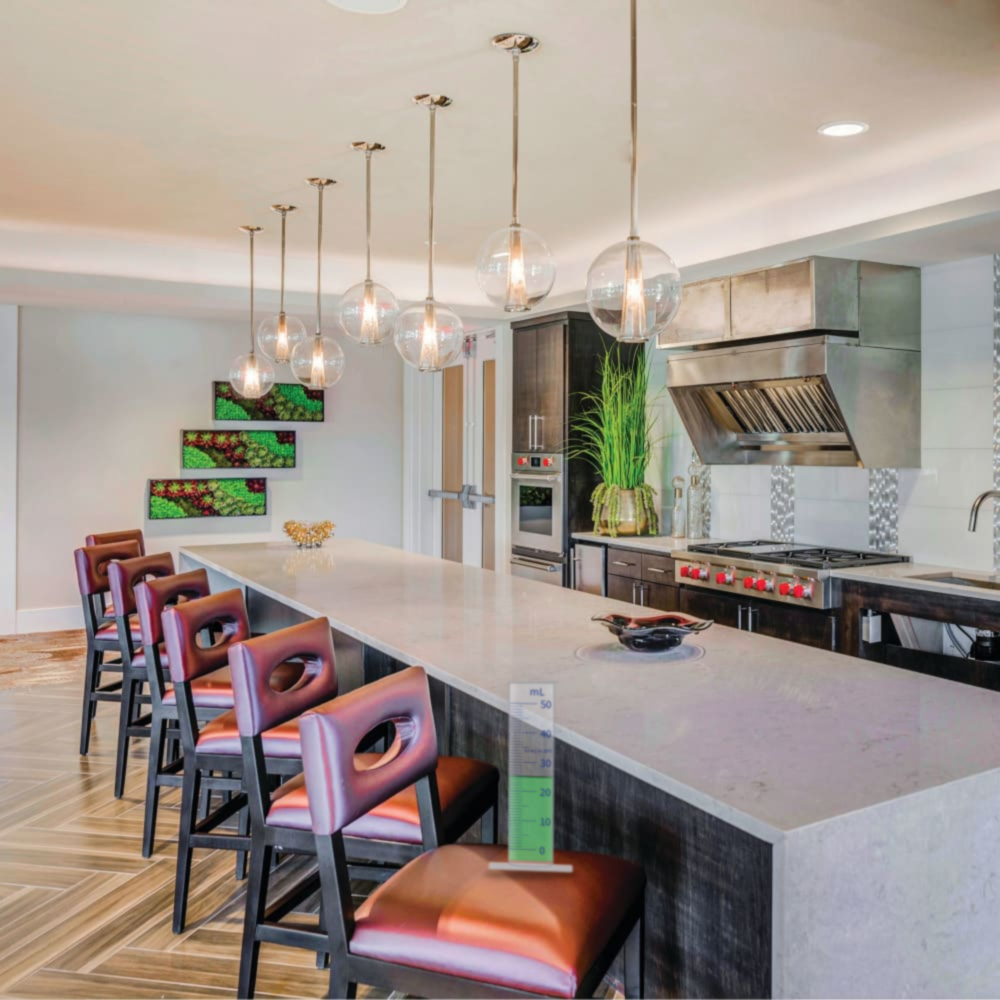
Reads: 25mL
